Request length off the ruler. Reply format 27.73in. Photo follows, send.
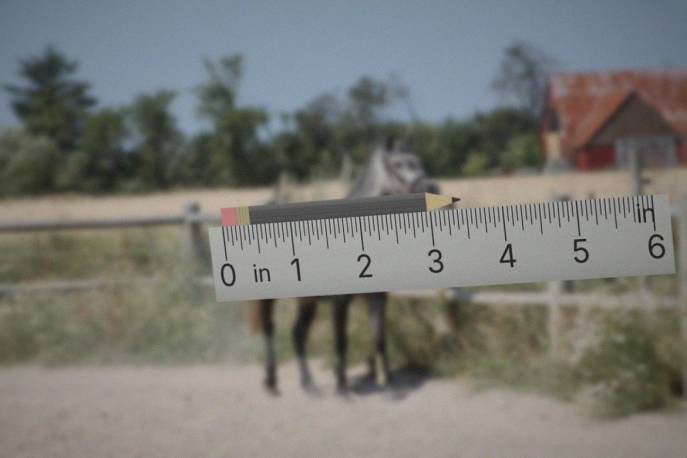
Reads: 3.4375in
